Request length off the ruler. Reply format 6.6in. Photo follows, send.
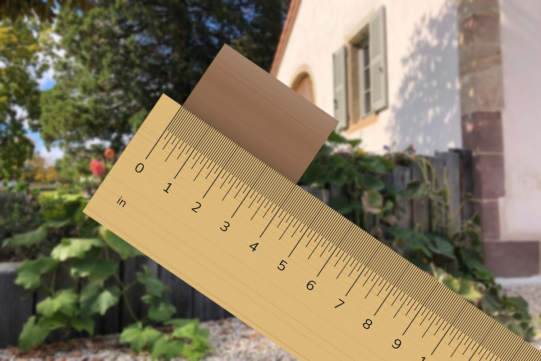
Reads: 4in
